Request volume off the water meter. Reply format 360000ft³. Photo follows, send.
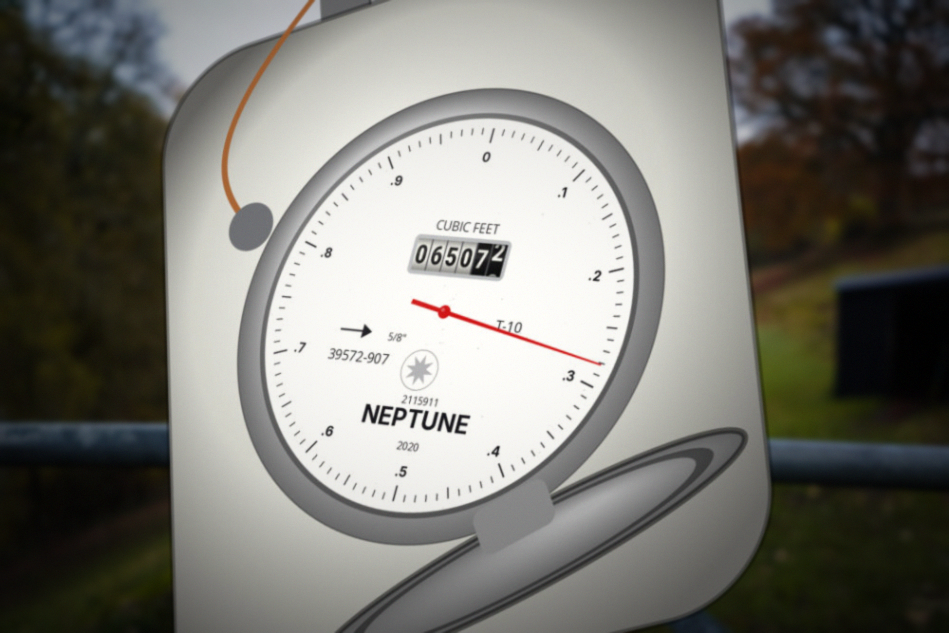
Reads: 65072.28ft³
